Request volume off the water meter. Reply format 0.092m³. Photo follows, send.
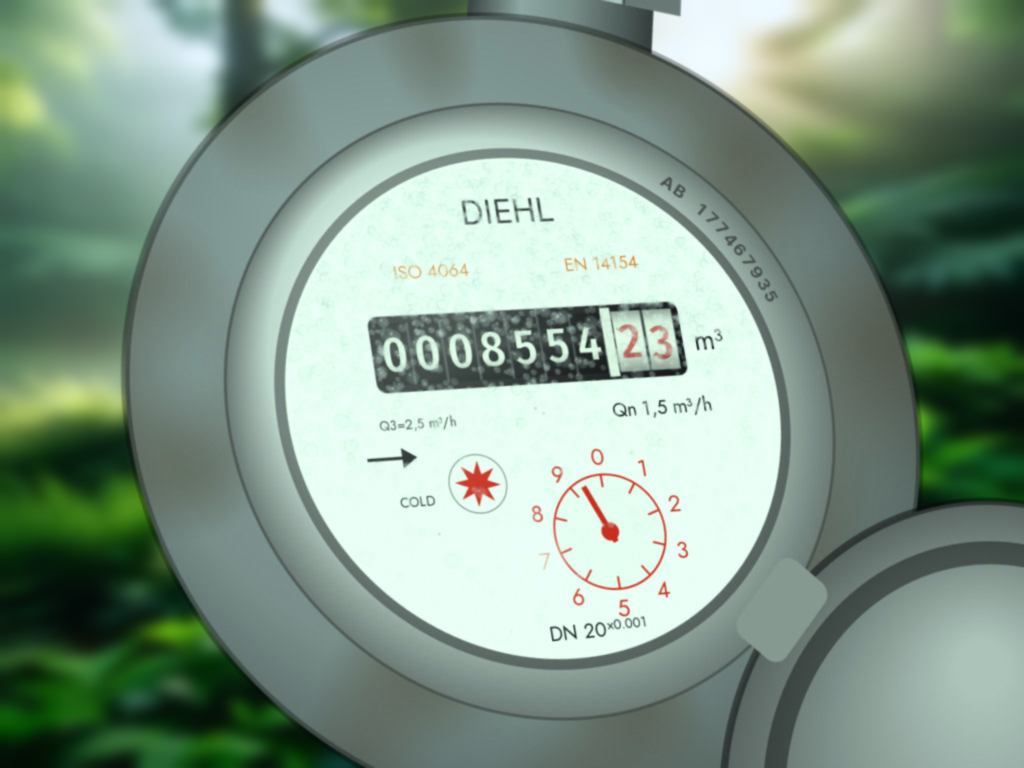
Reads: 8554.229m³
